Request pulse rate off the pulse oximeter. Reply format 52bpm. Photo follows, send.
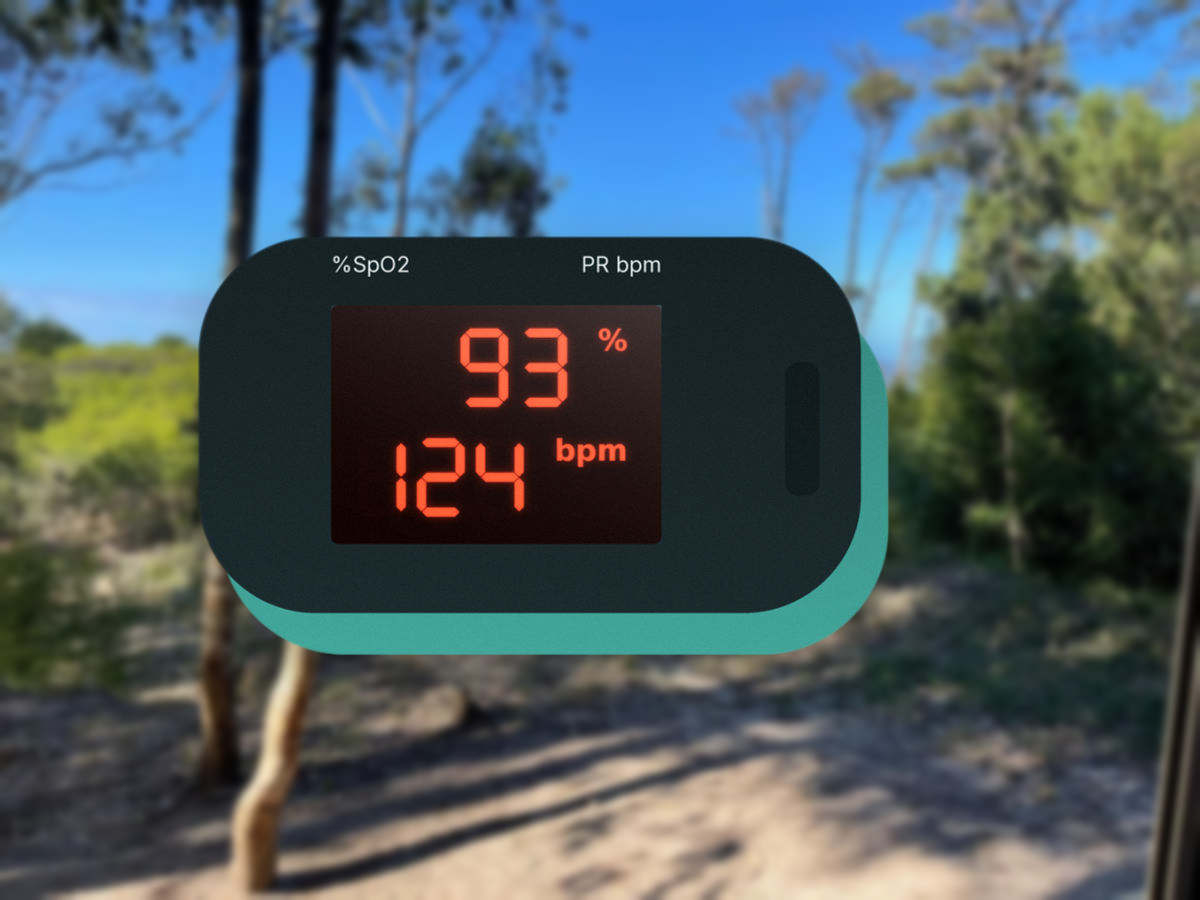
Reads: 124bpm
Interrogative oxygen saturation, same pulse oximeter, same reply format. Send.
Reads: 93%
